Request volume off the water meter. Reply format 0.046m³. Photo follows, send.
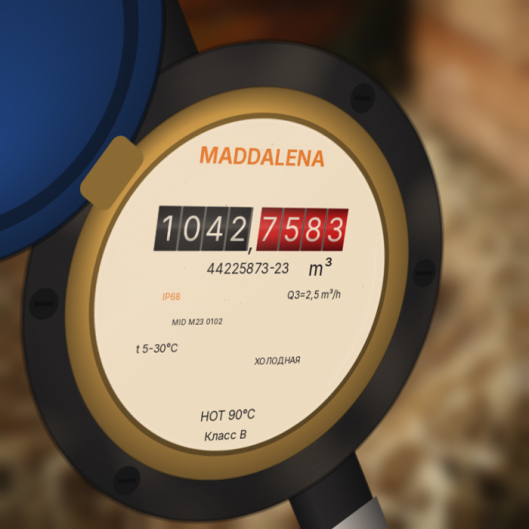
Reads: 1042.7583m³
